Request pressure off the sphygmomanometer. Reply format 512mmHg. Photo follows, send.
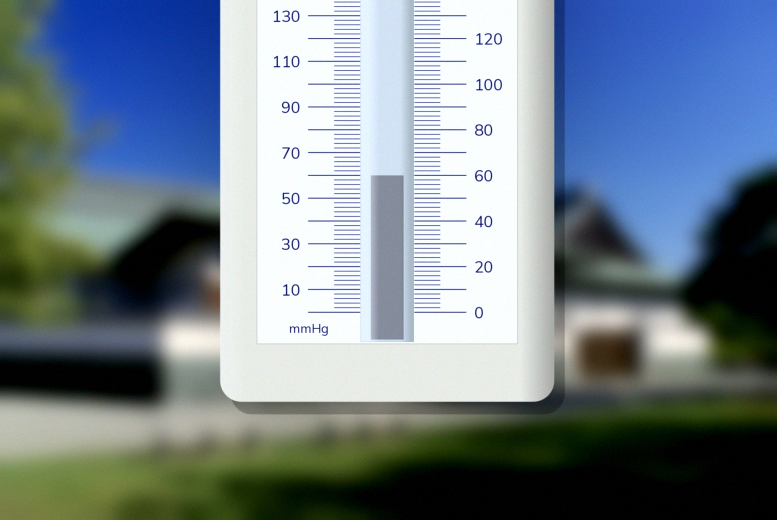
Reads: 60mmHg
